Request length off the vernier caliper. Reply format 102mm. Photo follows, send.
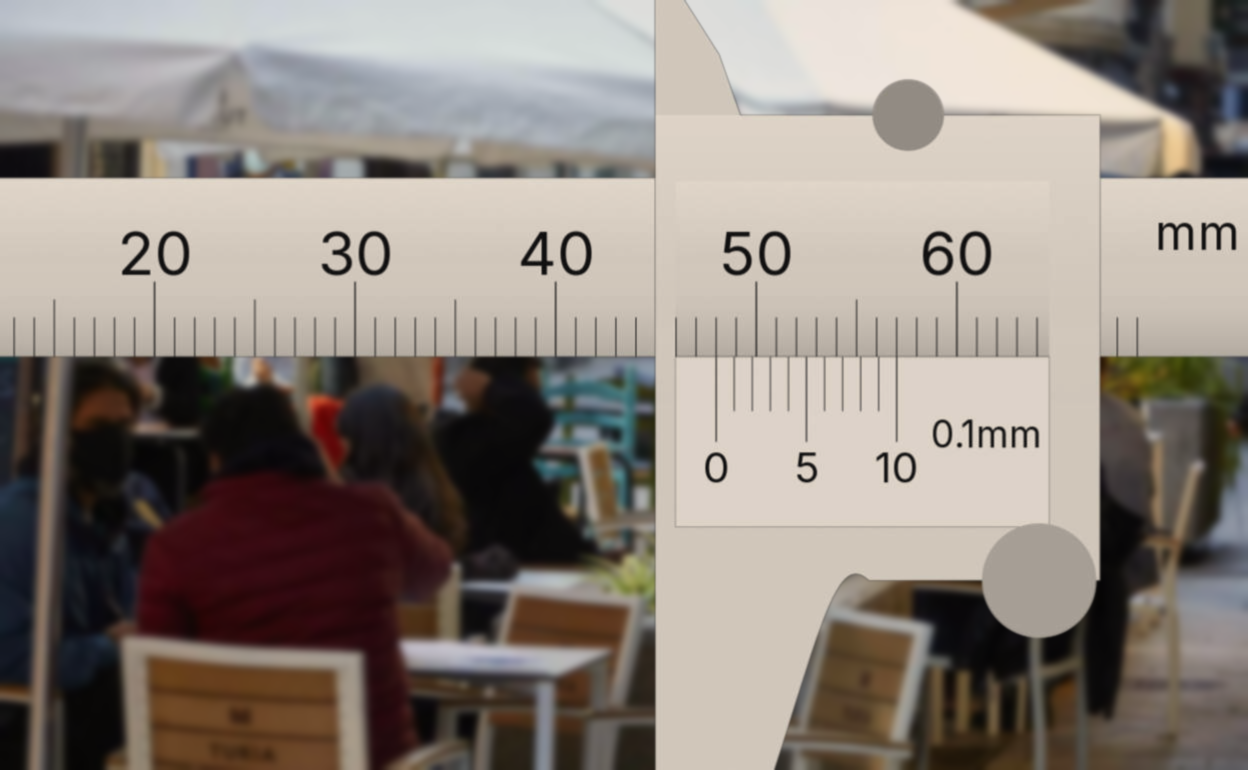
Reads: 48.0mm
